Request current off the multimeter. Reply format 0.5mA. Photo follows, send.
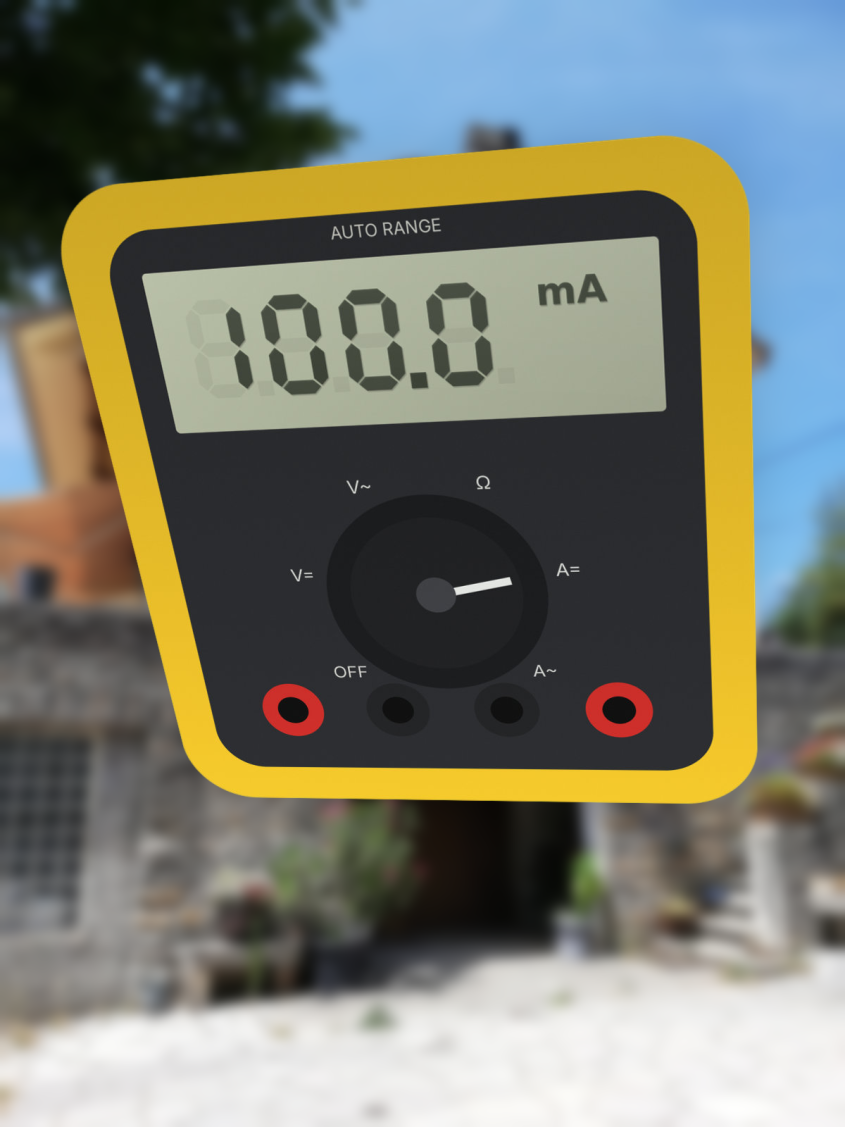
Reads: 100.0mA
